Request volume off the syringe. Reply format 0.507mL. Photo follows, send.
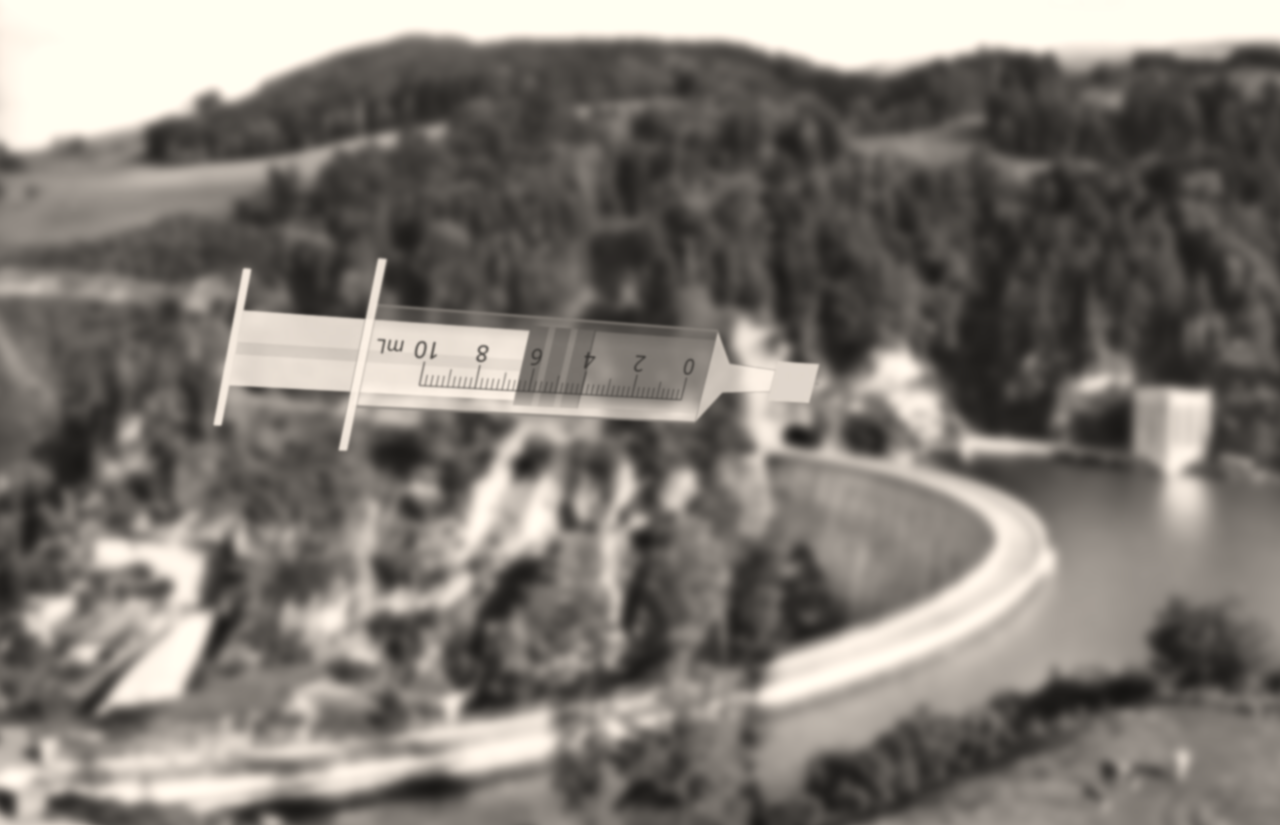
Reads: 4mL
